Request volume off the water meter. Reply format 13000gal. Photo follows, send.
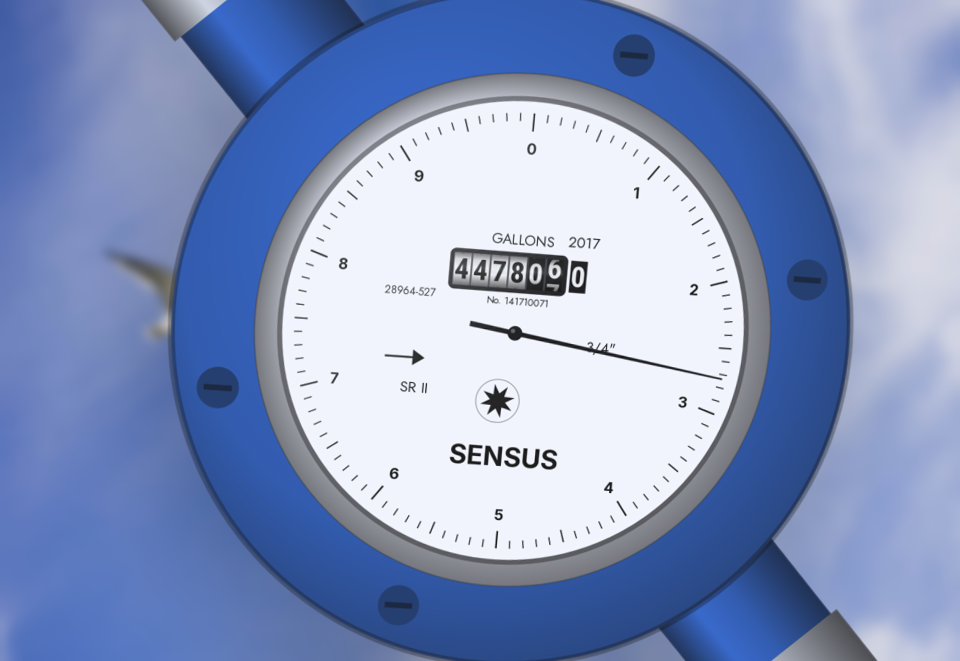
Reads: 4478062.7gal
